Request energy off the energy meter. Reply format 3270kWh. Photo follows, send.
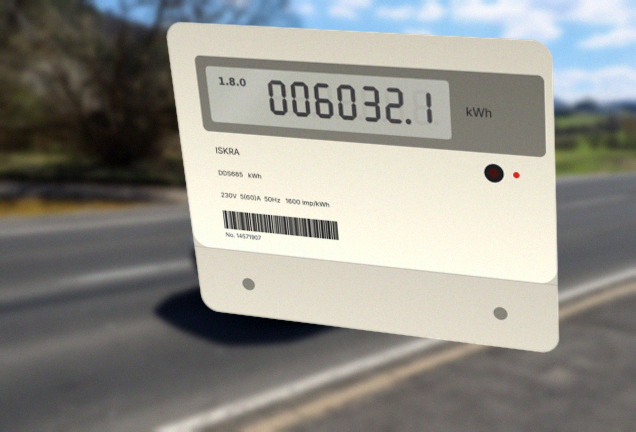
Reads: 6032.1kWh
